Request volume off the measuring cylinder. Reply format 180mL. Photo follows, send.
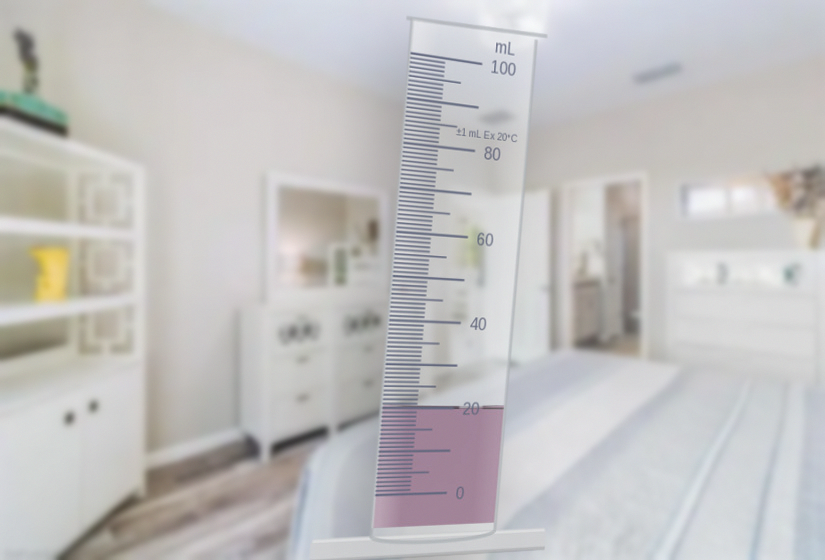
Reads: 20mL
